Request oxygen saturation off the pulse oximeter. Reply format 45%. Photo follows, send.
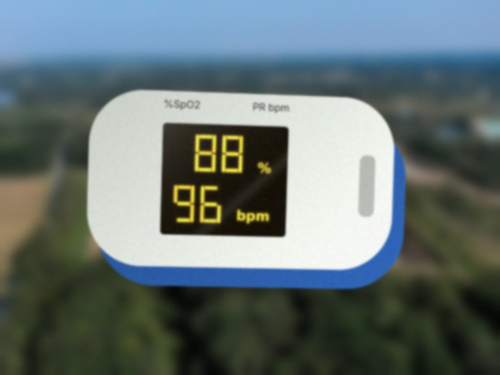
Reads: 88%
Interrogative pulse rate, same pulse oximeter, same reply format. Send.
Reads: 96bpm
